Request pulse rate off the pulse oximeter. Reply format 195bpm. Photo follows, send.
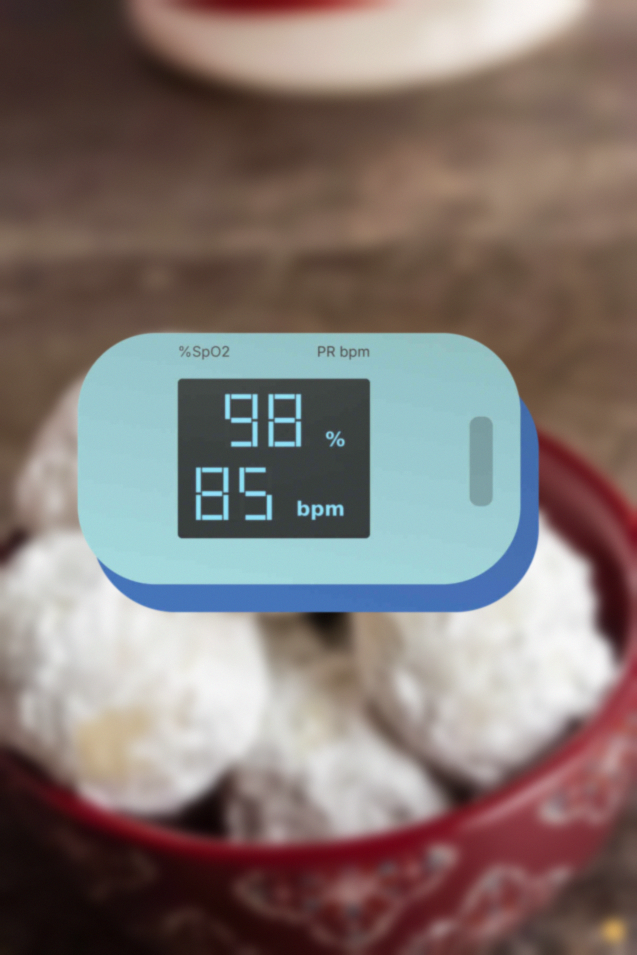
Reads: 85bpm
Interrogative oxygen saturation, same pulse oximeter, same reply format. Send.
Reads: 98%
